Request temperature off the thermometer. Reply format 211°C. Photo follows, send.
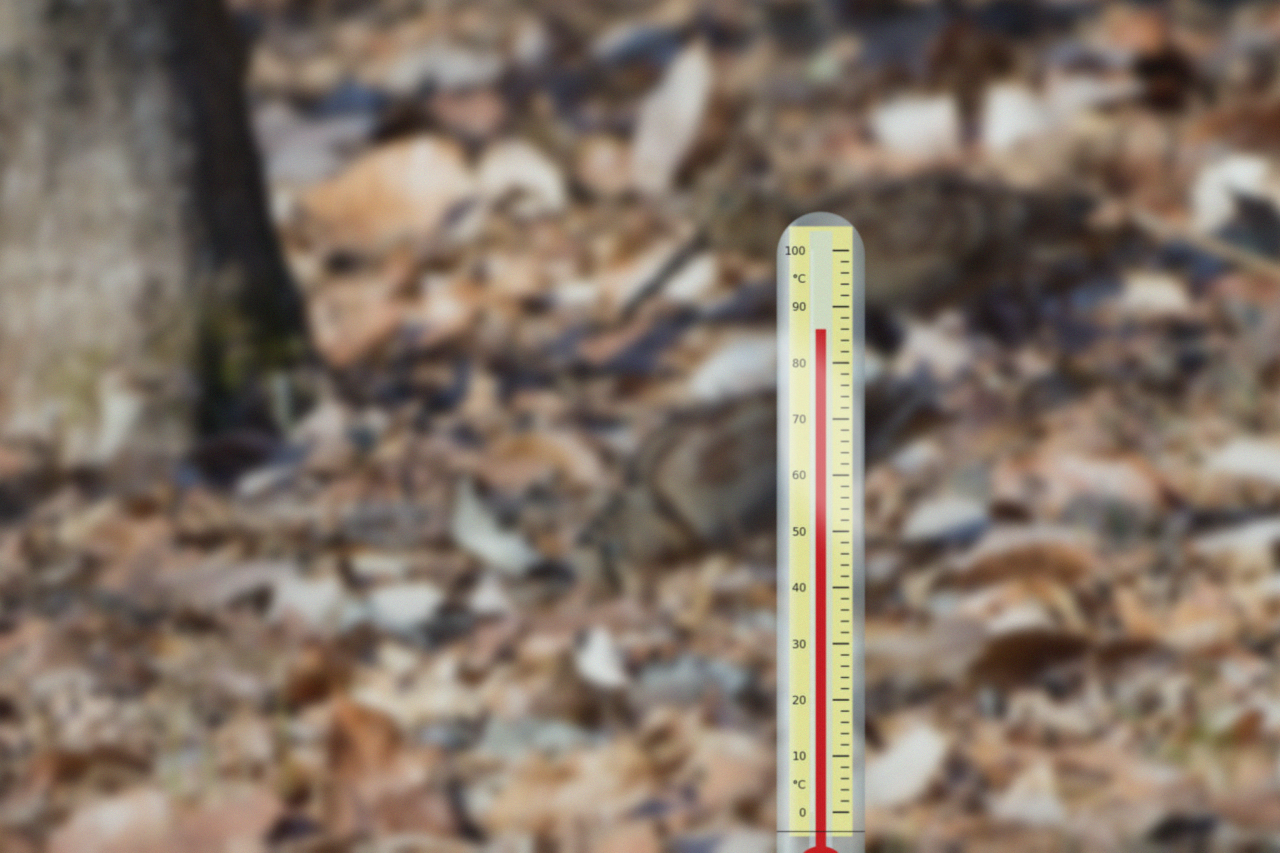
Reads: 86°C
